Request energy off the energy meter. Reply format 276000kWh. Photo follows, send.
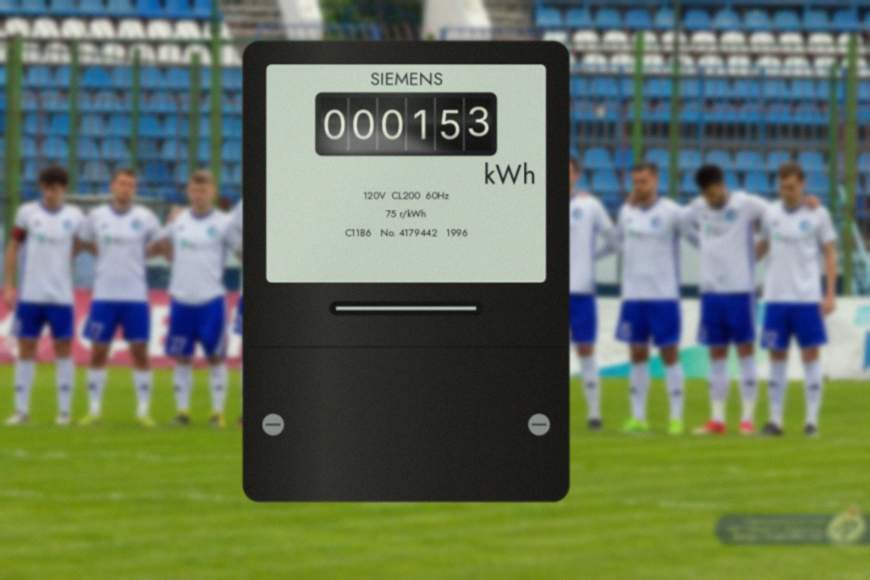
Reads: 153kWh
